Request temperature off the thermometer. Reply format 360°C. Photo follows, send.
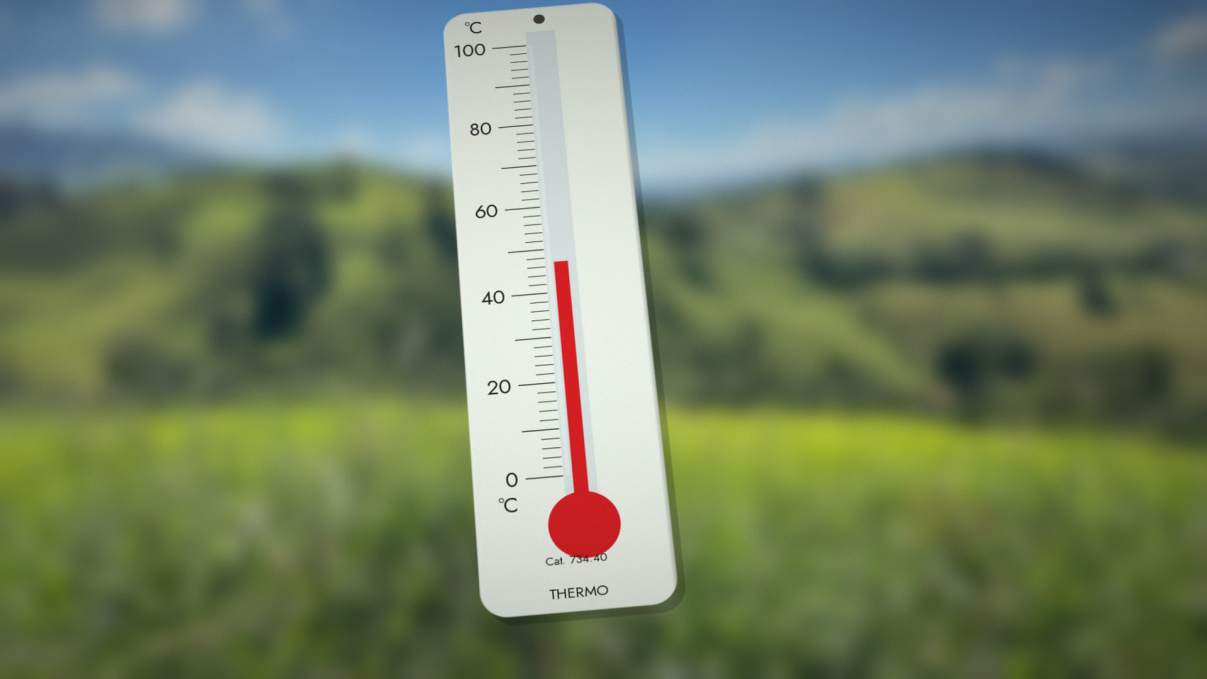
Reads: 47°C
